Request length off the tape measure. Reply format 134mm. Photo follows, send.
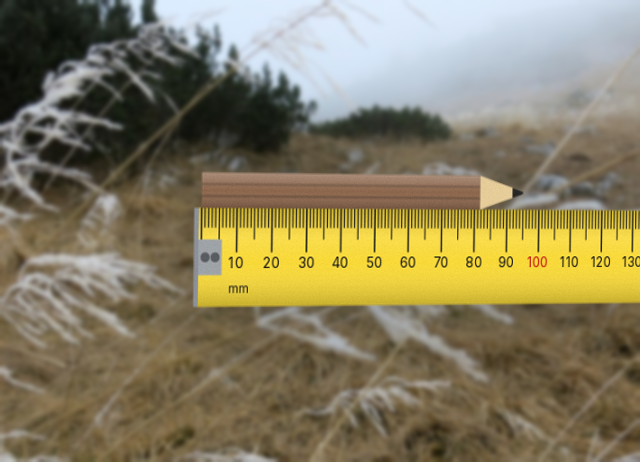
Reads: 95mm
